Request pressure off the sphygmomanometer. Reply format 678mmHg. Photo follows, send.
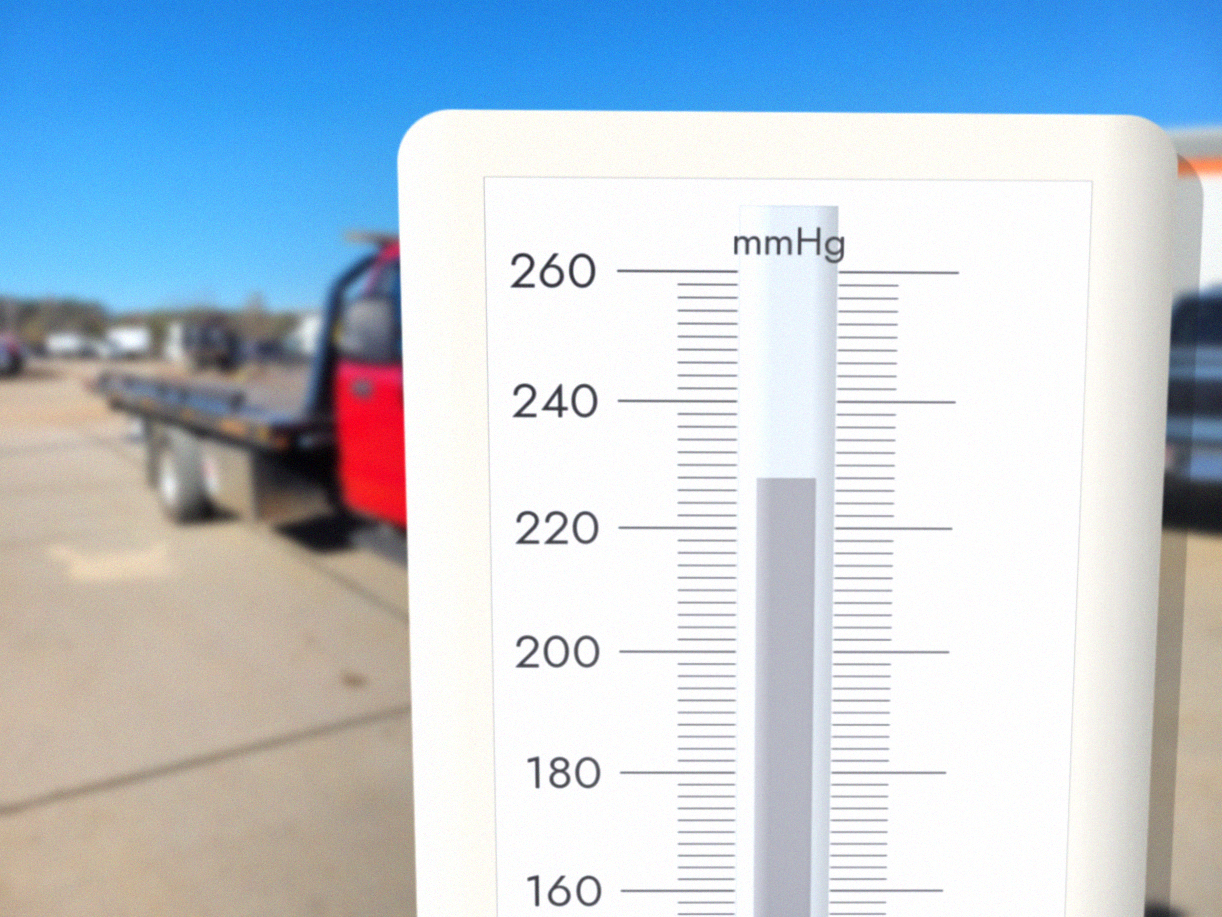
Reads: 228mmHg
